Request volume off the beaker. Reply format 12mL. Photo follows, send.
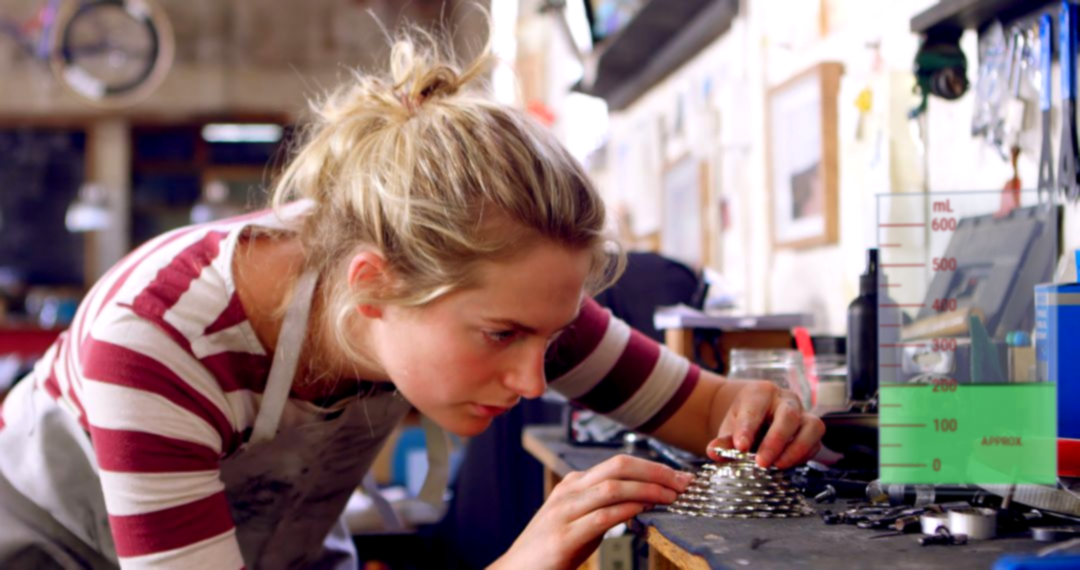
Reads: 200mL
